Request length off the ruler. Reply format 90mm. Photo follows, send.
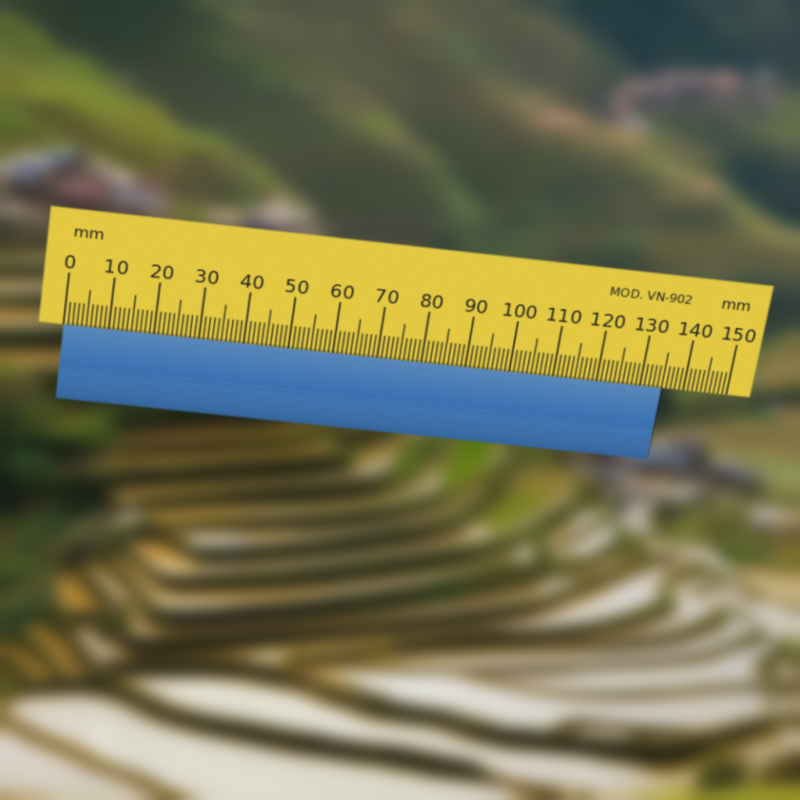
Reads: 135mm
